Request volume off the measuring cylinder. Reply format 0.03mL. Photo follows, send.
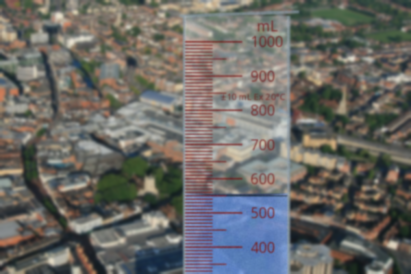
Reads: 550mL
